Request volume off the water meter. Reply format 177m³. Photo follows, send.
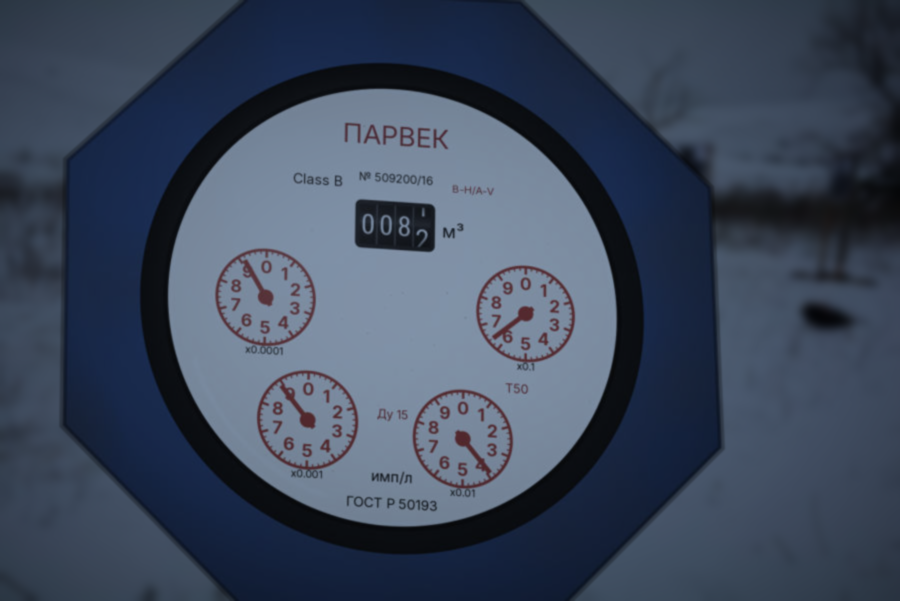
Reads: 81.6389m³
